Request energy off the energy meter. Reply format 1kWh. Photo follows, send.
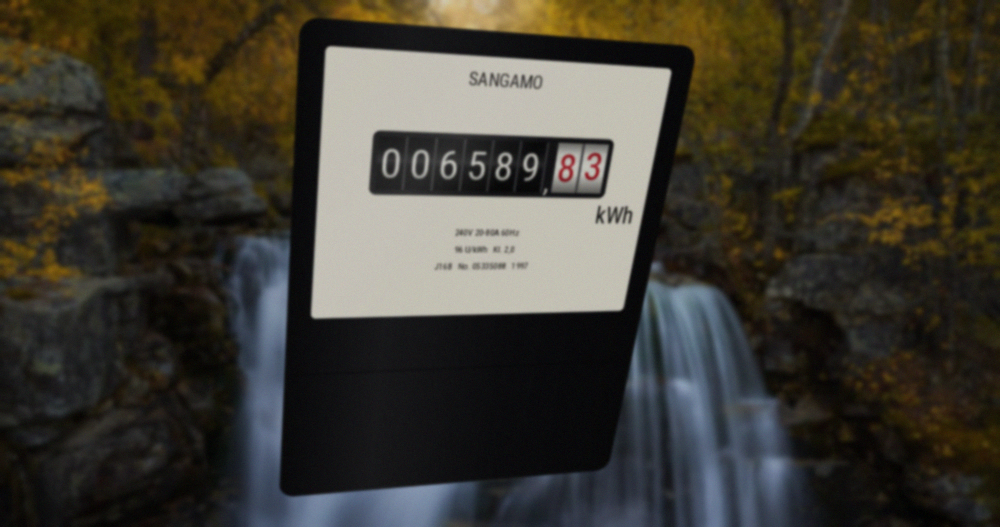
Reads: 6589.83kWh
